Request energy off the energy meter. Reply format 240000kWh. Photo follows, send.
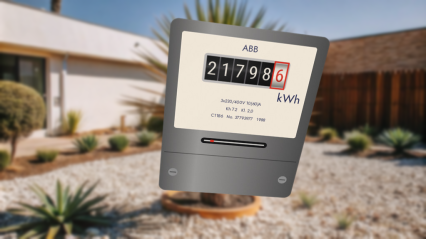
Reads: 21798.6kWh
